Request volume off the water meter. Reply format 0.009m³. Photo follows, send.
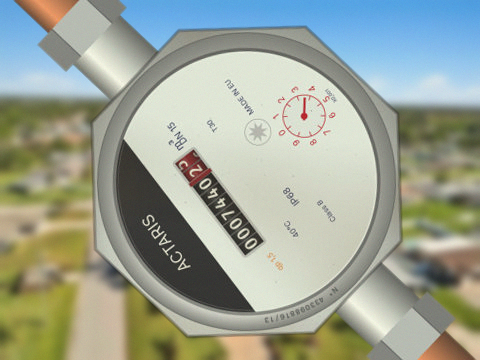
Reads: 7440.253m³
